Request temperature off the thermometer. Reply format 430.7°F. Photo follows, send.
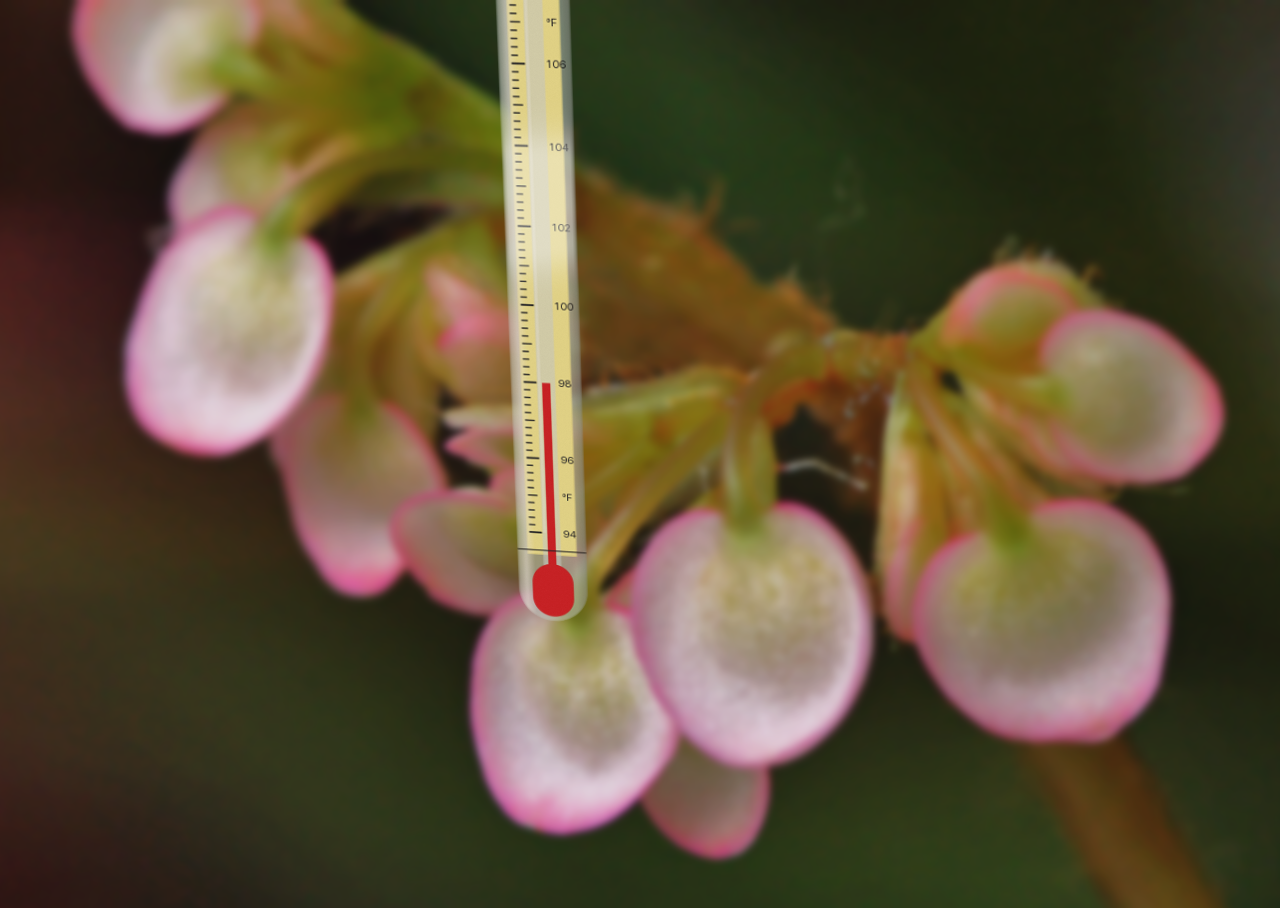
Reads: 98°F
